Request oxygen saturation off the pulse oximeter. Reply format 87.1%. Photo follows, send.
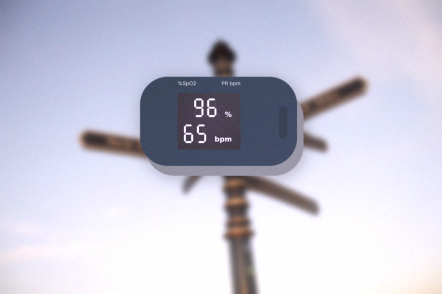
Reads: 96%
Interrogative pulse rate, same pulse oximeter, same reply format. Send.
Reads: 65bpm
